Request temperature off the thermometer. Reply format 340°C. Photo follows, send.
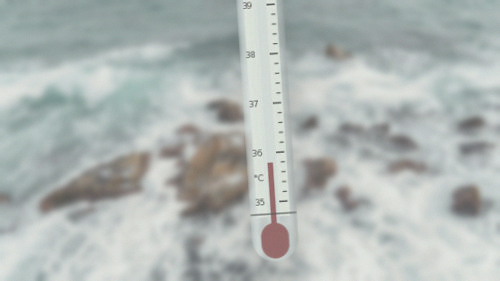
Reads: 35.8°C
